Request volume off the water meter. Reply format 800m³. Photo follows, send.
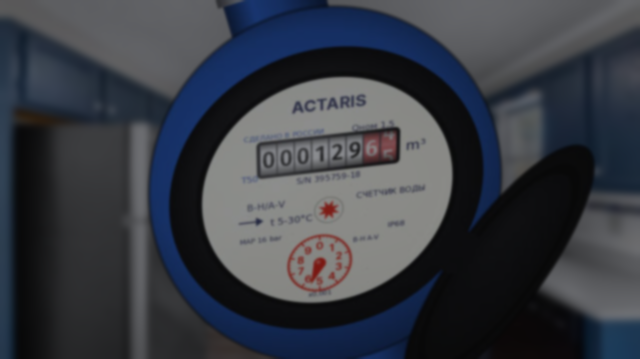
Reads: 129.645m³
